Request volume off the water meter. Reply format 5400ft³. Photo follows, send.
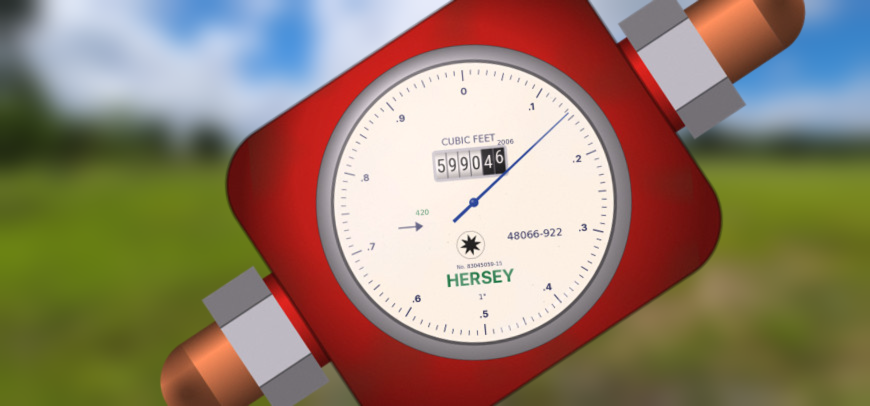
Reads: 599046.14ft³
